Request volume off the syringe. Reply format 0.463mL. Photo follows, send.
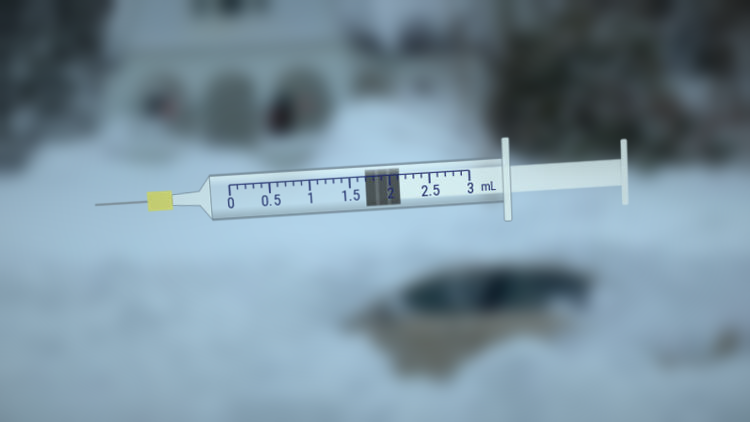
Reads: 1.7mL
